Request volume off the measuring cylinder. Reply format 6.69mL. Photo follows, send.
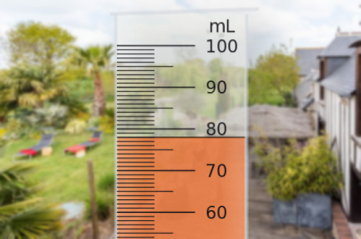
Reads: 78mL
